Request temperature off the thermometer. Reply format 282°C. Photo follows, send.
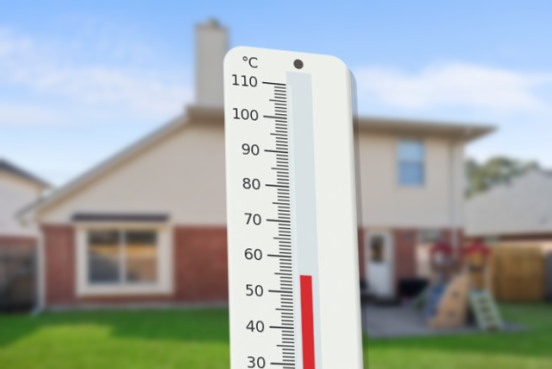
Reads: 55°C
